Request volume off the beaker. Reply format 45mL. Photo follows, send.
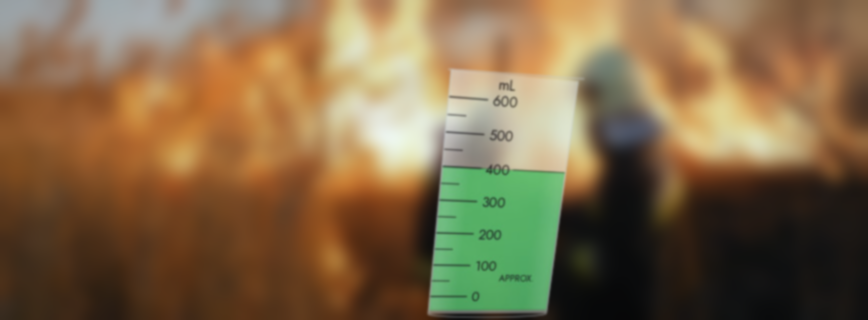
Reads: 400mL
